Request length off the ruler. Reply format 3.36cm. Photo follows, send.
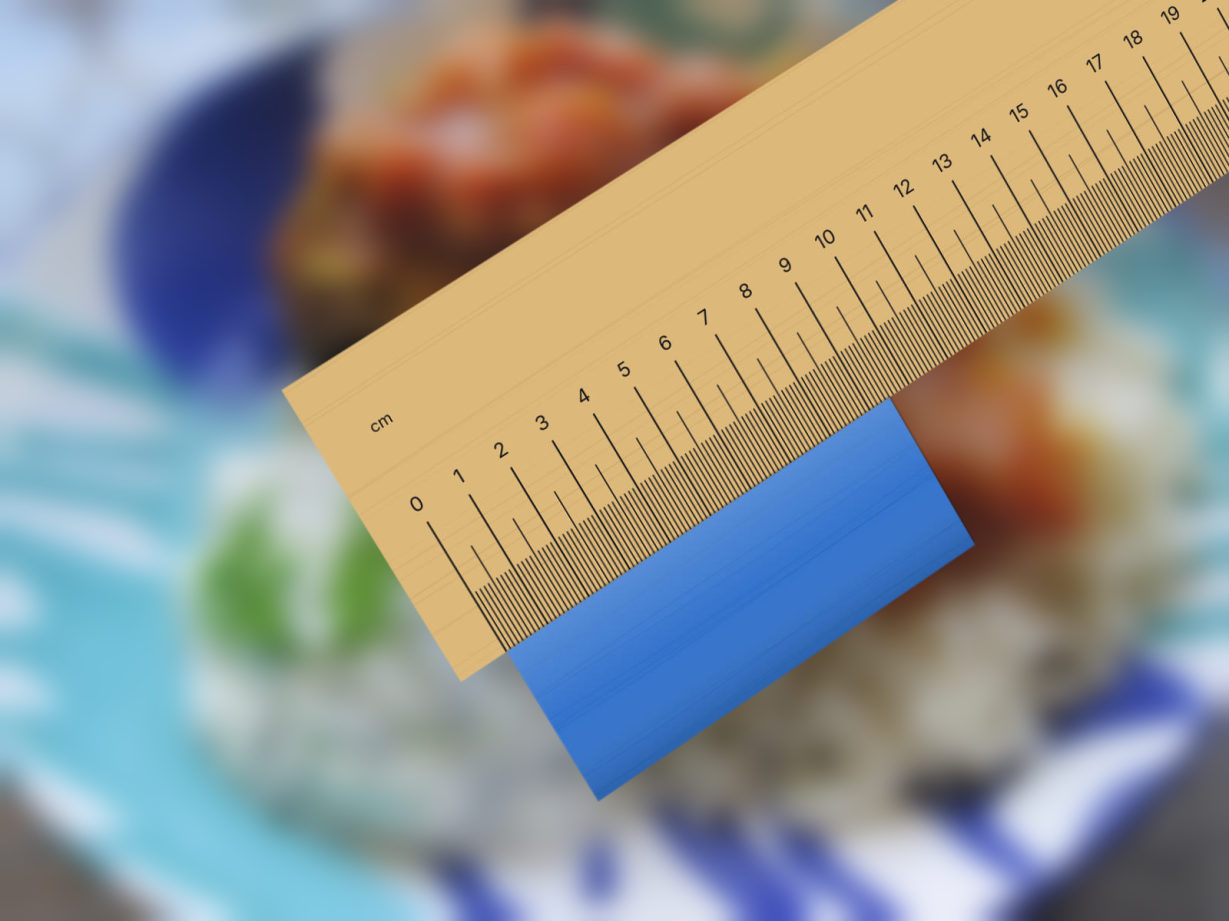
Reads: 9.5cm
